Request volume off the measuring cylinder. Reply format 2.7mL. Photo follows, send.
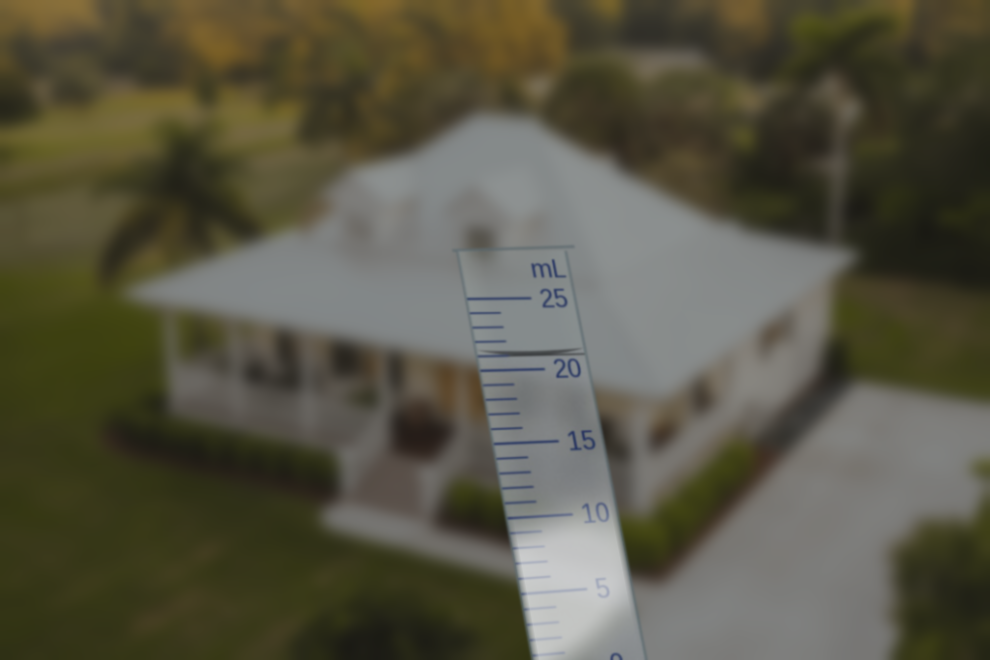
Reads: 21mL
